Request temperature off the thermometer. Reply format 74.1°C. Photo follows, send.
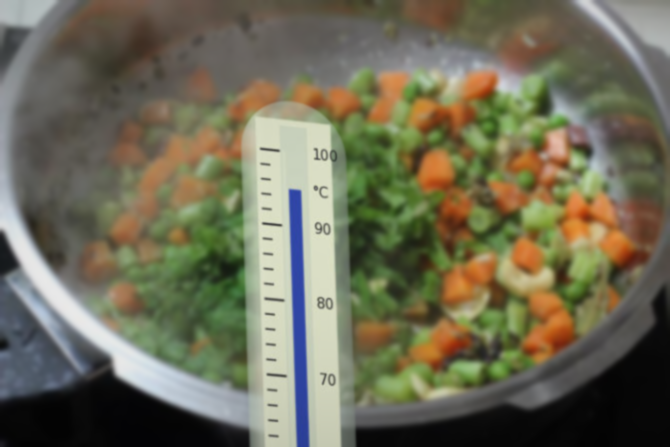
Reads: 95°C
